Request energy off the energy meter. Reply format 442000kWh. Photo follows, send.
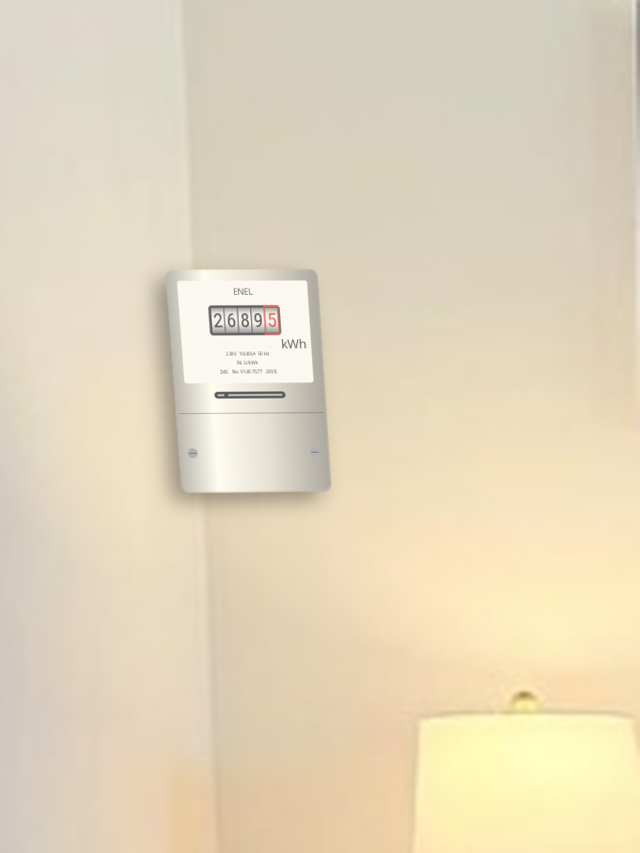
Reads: 2689.5kWh
